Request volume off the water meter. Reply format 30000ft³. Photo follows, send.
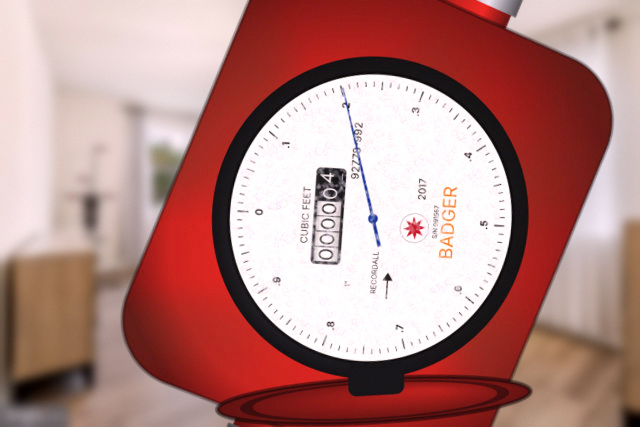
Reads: 4.20ft³
